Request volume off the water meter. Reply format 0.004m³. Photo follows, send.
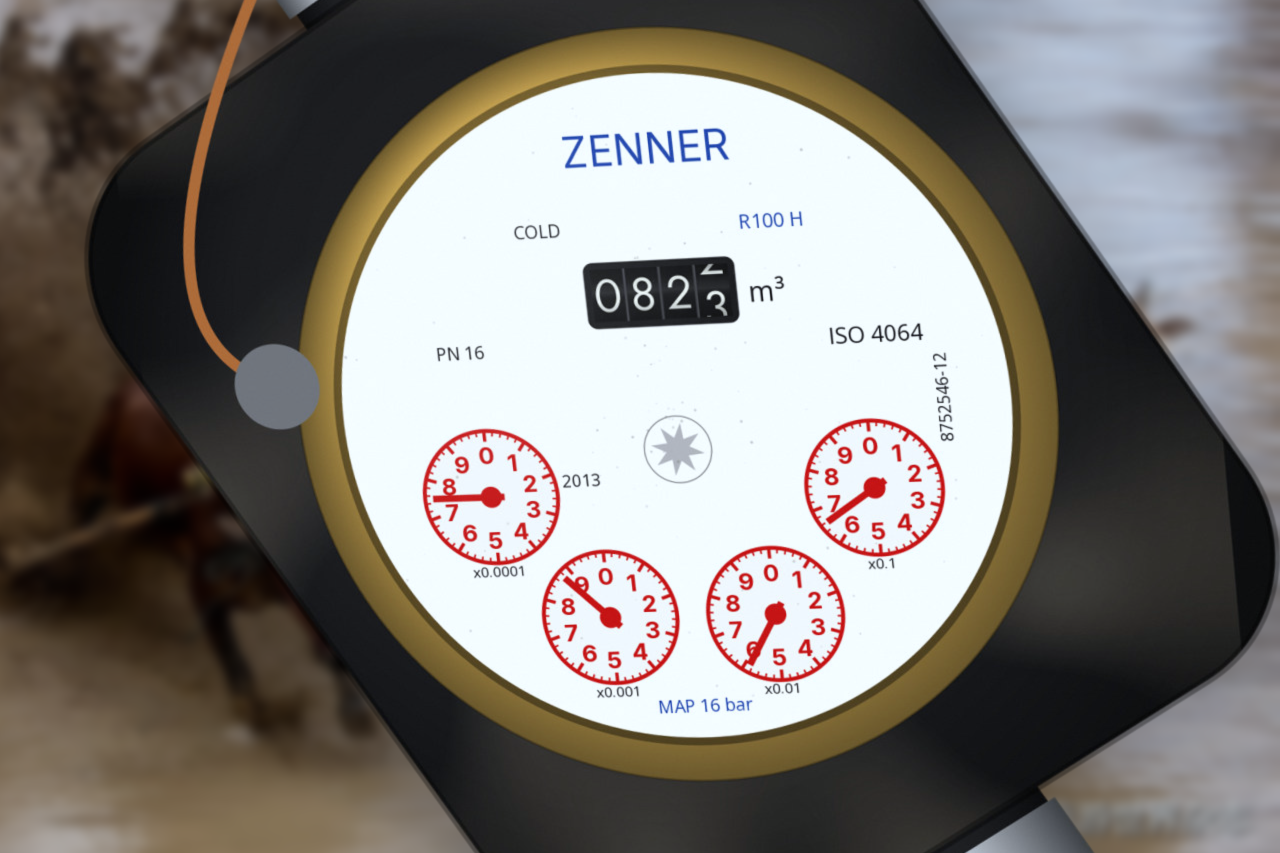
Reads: 822.6587m³
